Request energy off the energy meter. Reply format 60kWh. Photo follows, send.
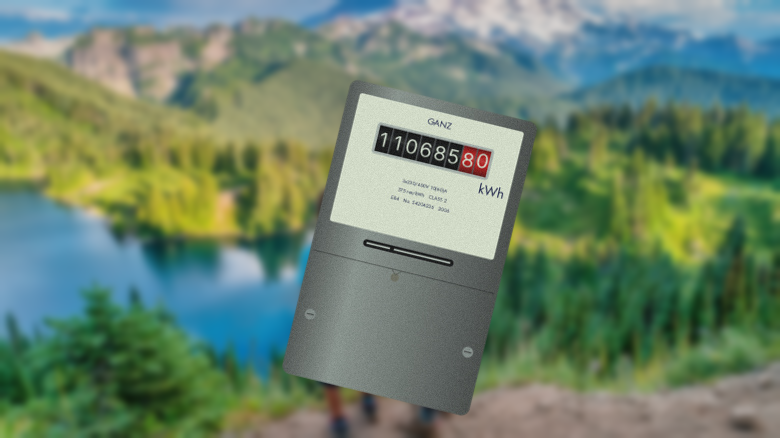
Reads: 110685.80kWh
